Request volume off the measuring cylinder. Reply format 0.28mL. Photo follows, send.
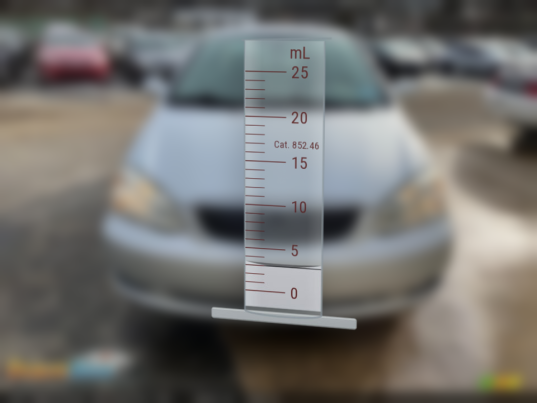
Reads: 3mL
